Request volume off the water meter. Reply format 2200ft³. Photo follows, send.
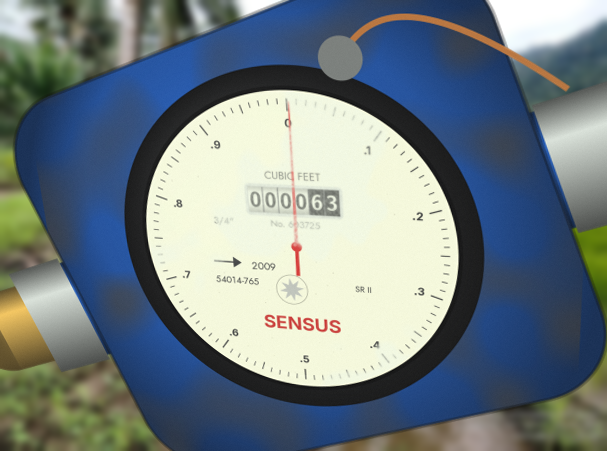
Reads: 63.00ft³
